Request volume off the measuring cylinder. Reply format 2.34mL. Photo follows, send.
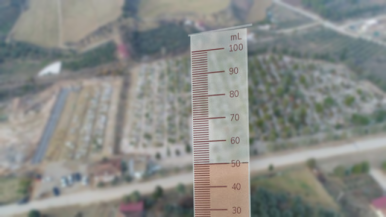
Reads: 50mL
